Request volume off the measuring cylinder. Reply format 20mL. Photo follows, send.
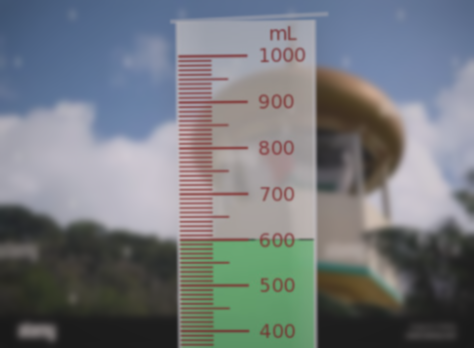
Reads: 600mL
